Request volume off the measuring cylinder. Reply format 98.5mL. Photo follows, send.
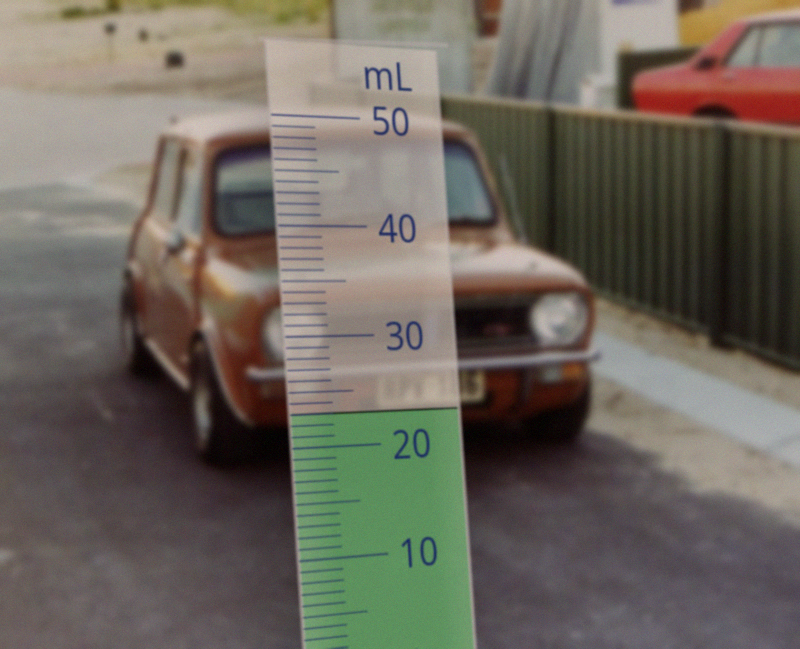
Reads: 23mL
